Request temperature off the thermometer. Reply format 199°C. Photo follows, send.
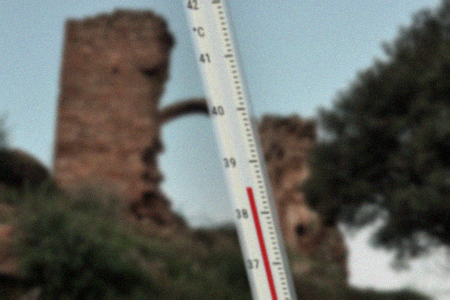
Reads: 38.5°C
